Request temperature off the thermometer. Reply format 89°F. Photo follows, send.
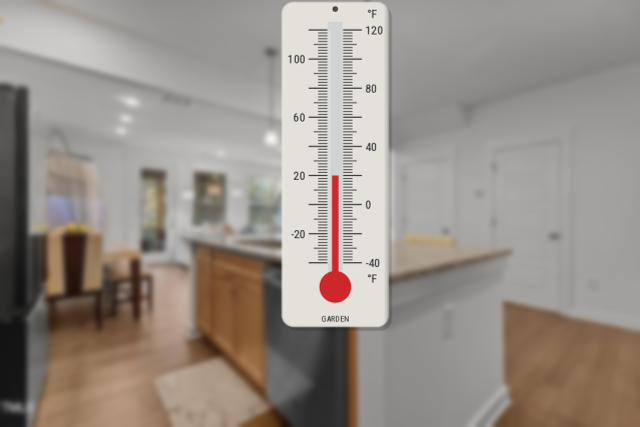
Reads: 20°F
